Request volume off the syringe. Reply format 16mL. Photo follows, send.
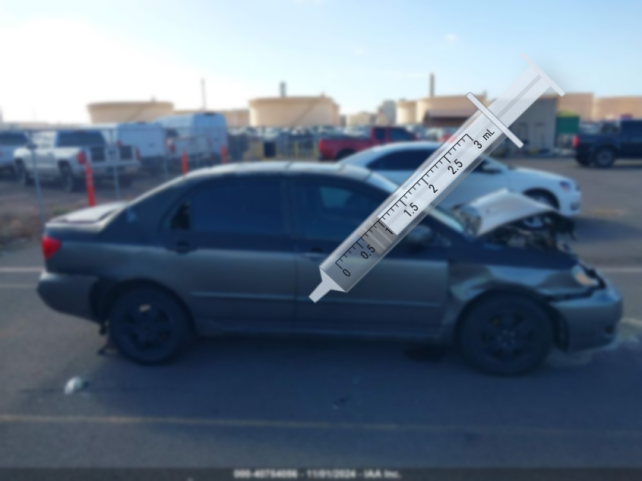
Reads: 0.6mL
